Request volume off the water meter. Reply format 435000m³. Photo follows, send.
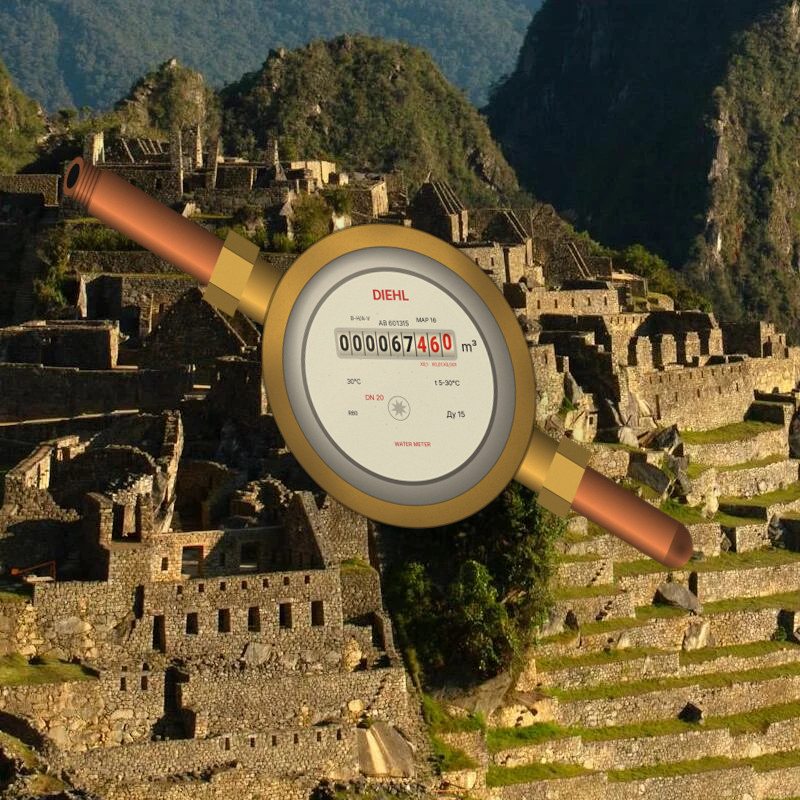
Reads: 67.460m³
